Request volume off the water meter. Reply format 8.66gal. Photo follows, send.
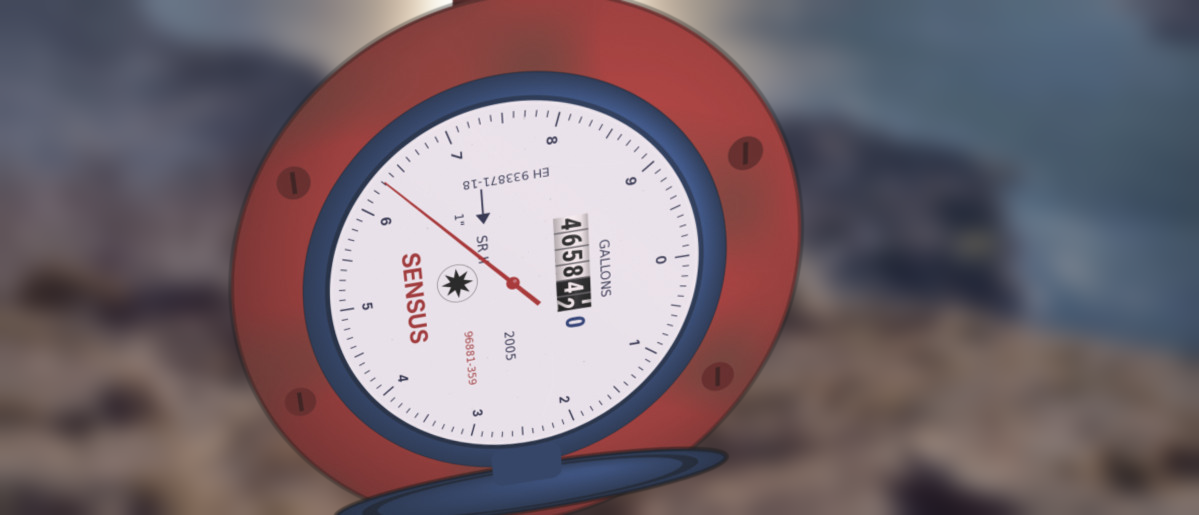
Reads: 4658416.3gal
